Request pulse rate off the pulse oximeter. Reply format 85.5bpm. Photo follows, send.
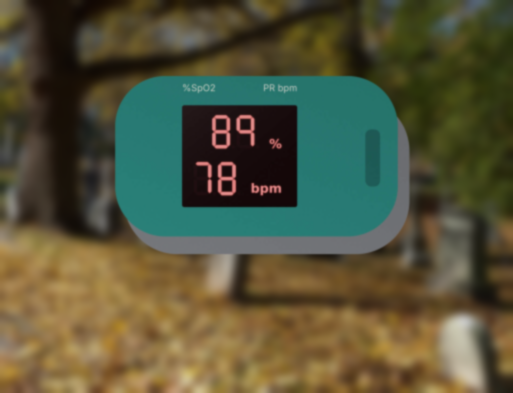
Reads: 78bpm
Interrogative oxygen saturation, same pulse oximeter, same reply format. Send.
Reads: 89%
